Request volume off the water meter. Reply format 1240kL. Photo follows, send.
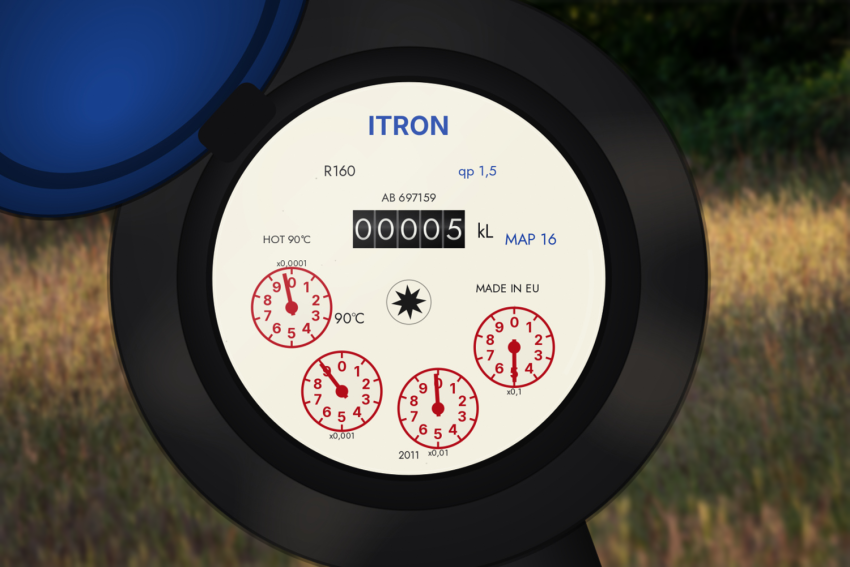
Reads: 5.4989kL
